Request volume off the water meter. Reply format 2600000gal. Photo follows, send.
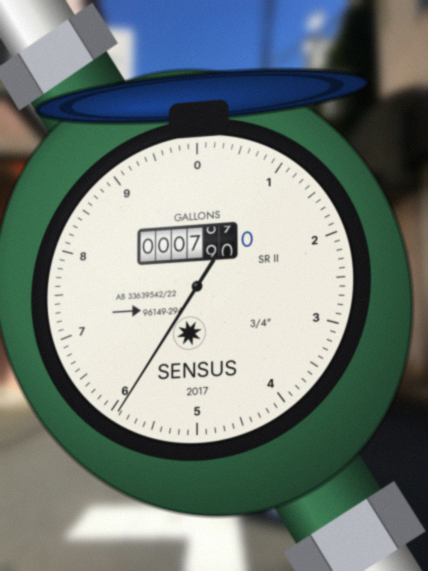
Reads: 7895.9gal
